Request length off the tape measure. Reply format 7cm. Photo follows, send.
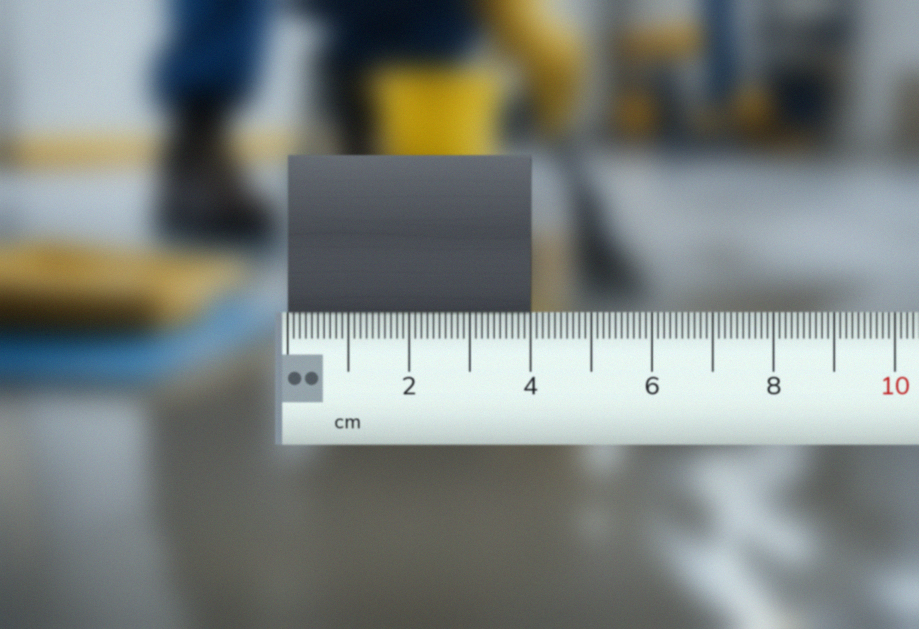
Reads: 4cm
